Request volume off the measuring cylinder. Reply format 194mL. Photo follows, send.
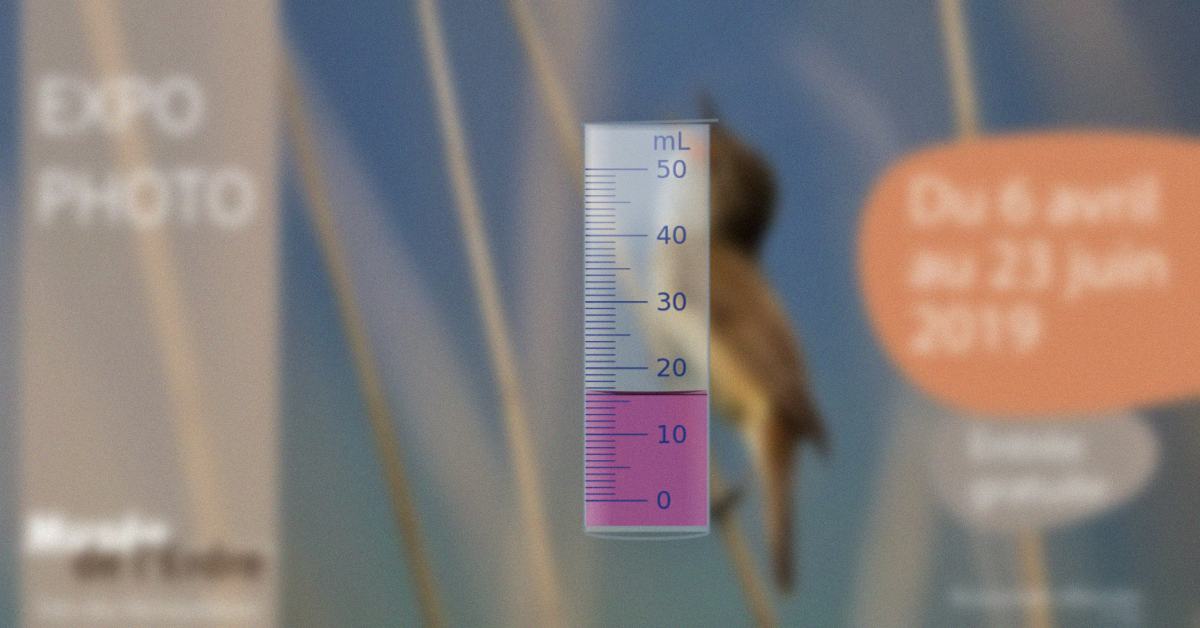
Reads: 16mL
